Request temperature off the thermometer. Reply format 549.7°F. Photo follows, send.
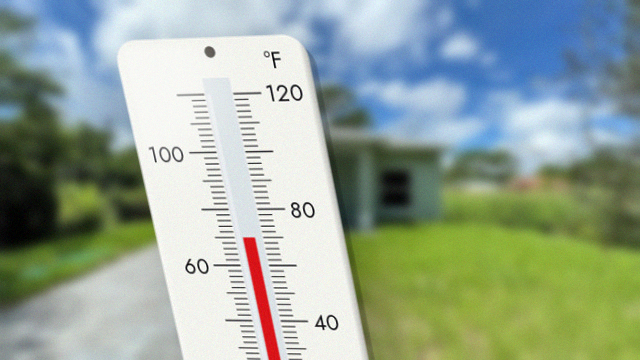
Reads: 70°F
